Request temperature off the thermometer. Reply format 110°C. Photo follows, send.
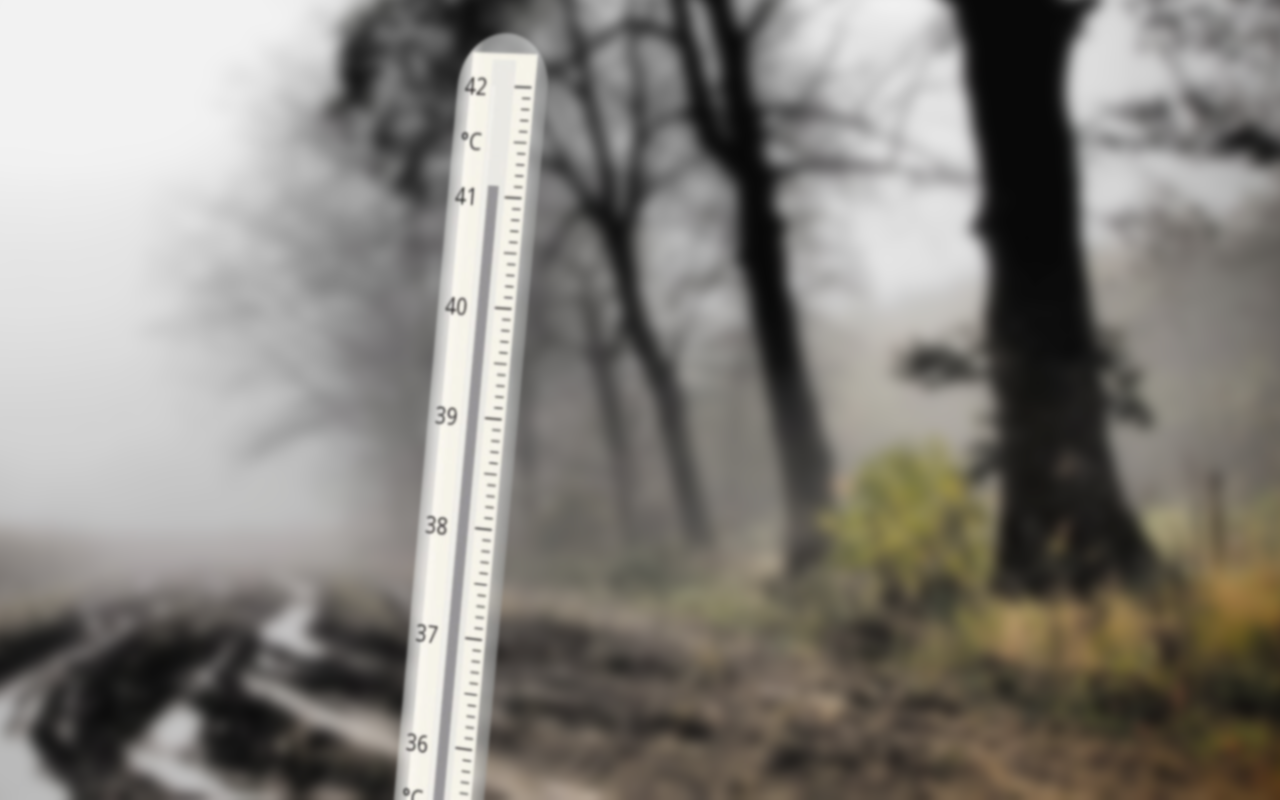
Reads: 41.1°C
